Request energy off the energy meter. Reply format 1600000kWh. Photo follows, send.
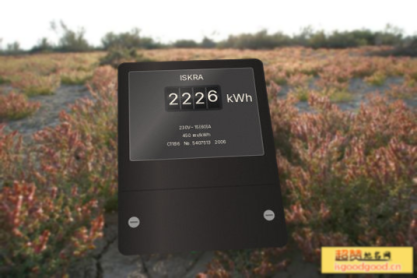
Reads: 2226kWh
